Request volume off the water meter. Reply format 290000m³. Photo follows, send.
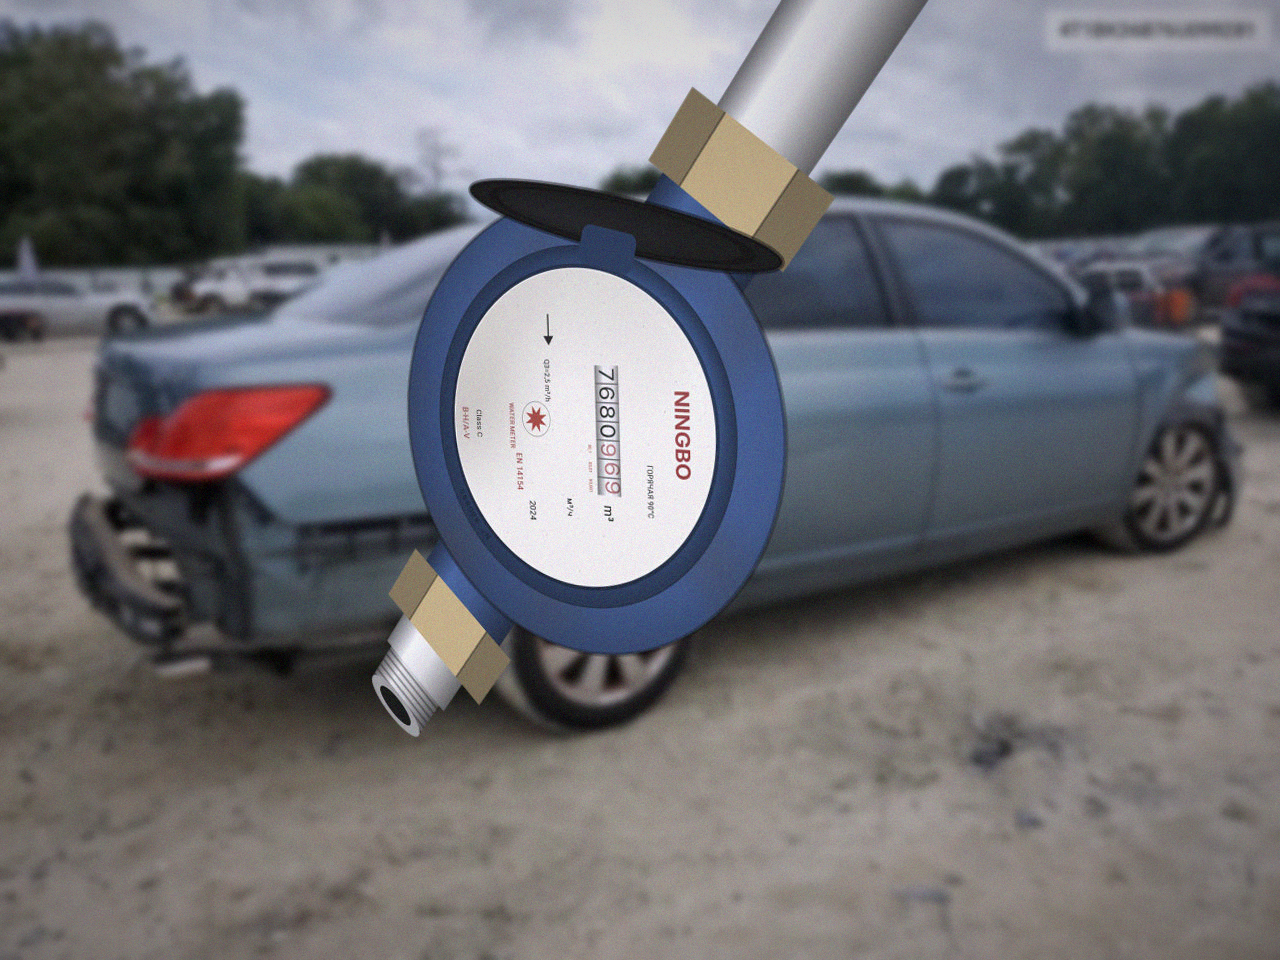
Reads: 7680.969m³
